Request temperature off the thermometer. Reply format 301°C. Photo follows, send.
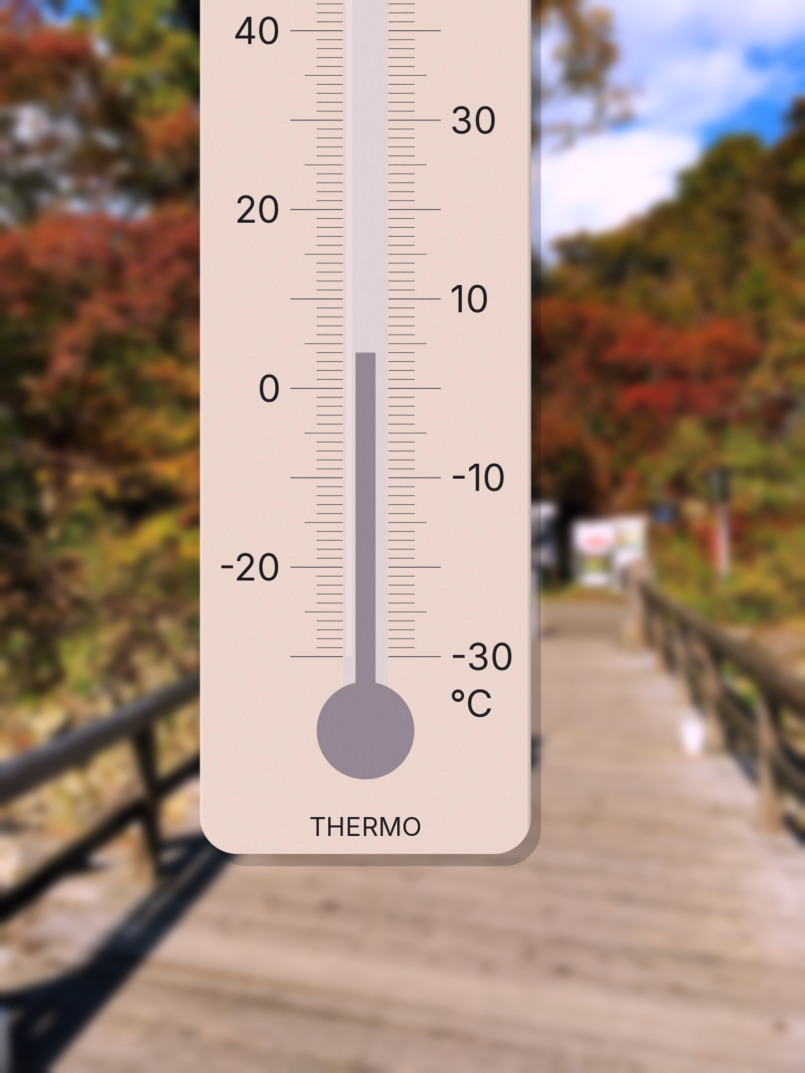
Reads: 4°C
